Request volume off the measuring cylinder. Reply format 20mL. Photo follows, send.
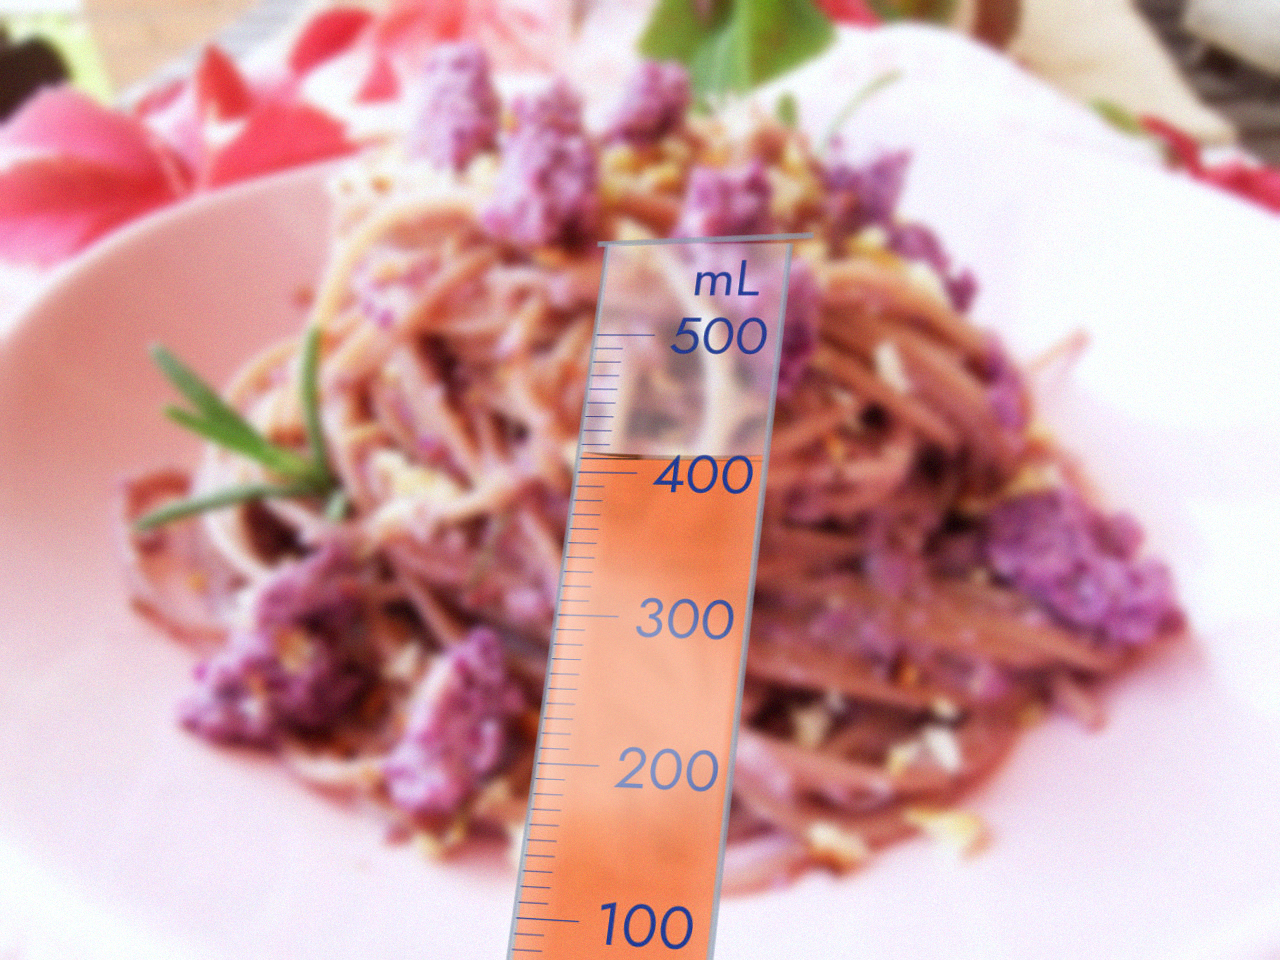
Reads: 410mL
